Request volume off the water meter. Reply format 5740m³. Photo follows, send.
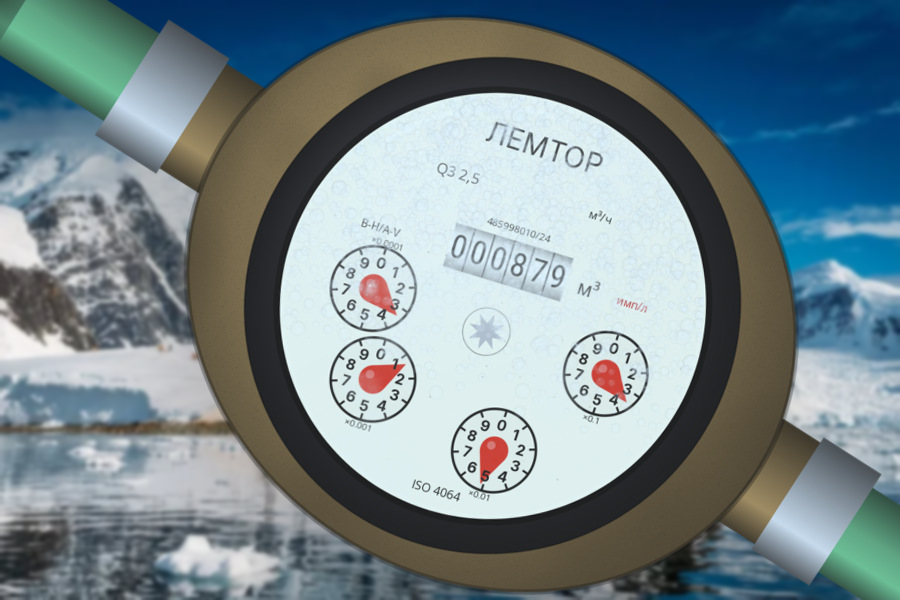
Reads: 879.3513m³
